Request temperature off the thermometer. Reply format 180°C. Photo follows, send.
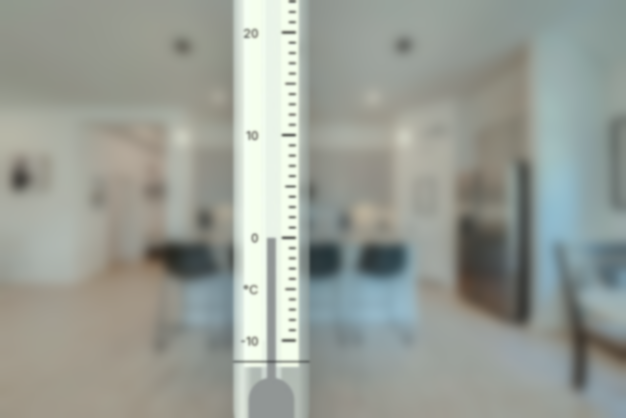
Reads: 0°C
